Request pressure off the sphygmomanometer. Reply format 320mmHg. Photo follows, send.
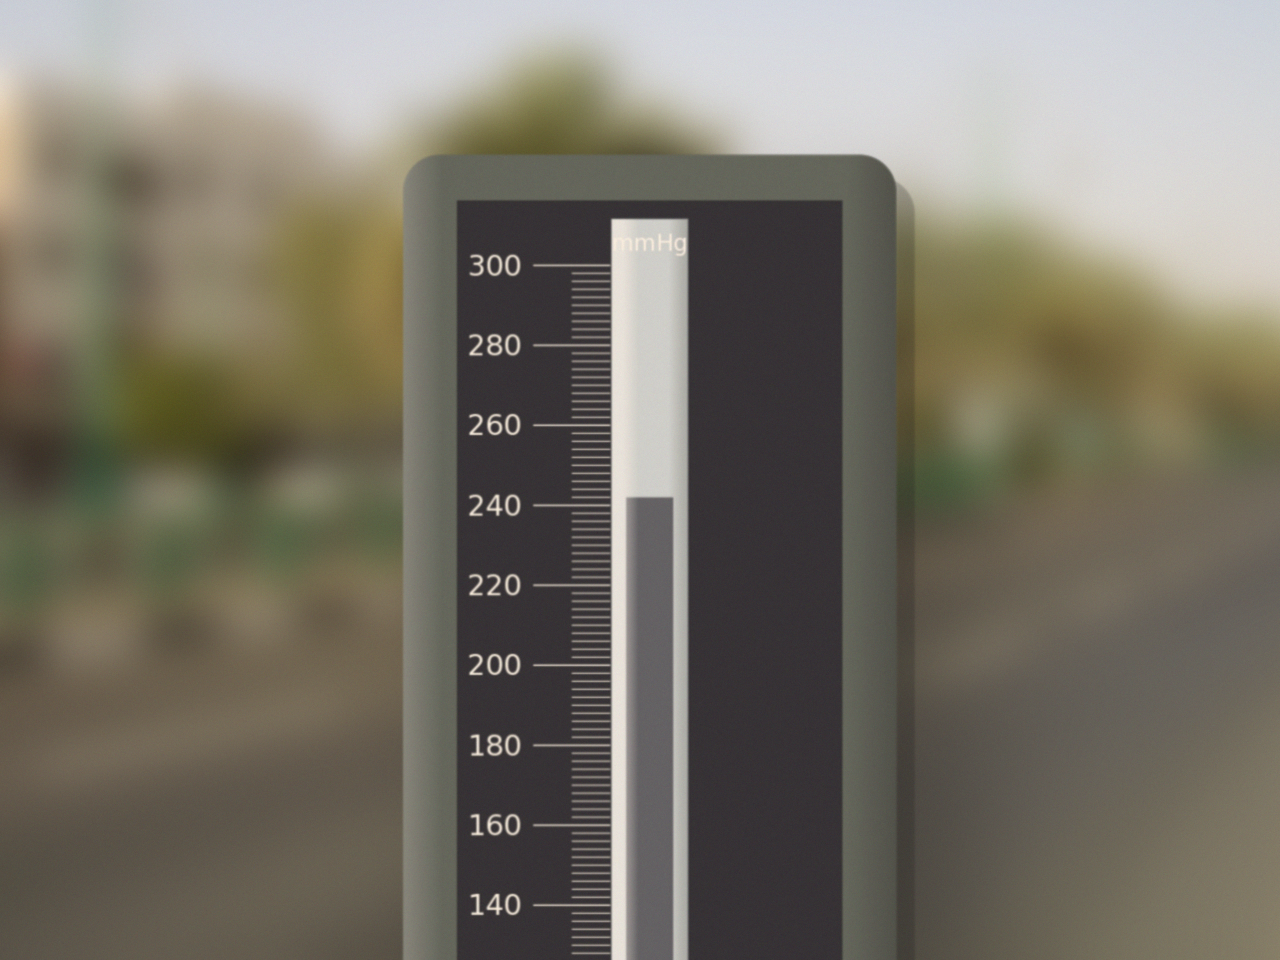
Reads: 242mmHg
